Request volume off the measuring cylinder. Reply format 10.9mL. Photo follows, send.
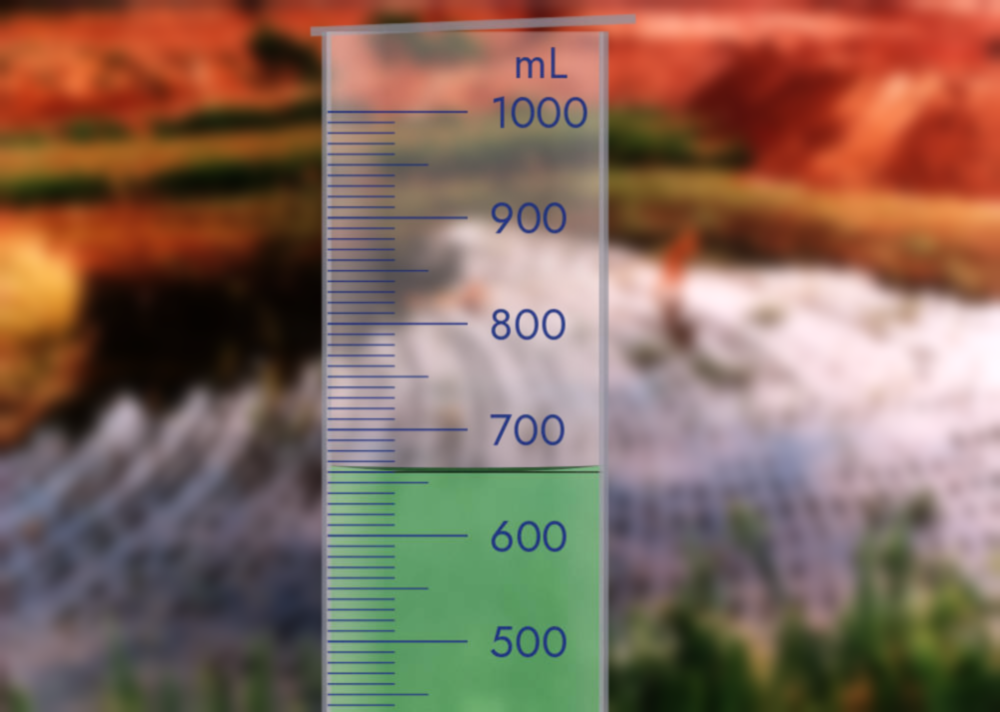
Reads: 660mL
